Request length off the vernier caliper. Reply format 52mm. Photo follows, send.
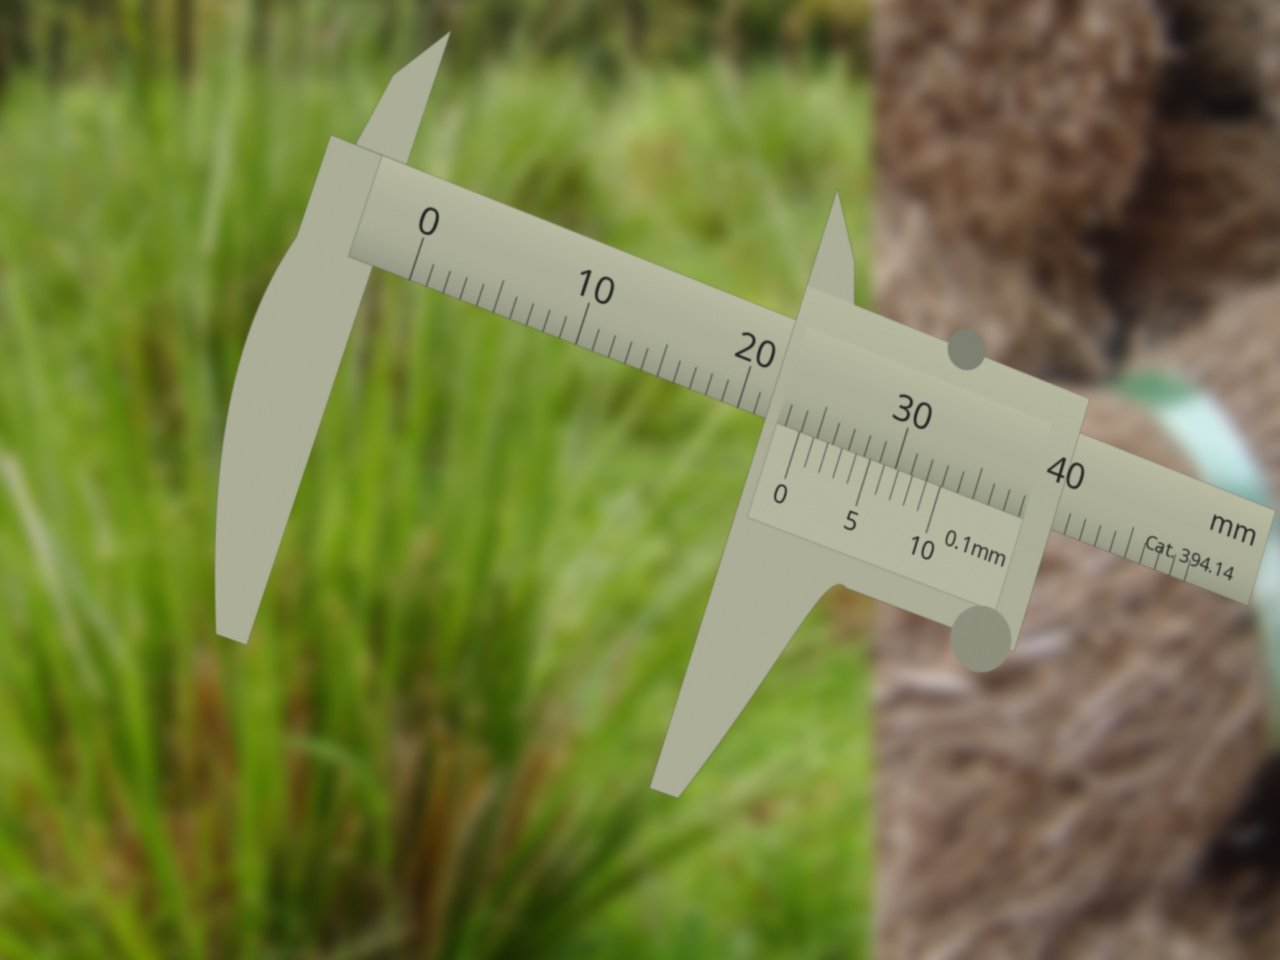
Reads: 23.9mm
